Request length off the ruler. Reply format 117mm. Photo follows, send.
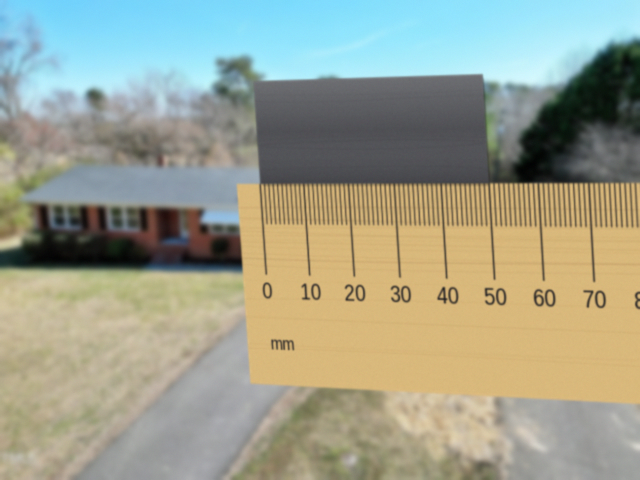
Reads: 50mm
